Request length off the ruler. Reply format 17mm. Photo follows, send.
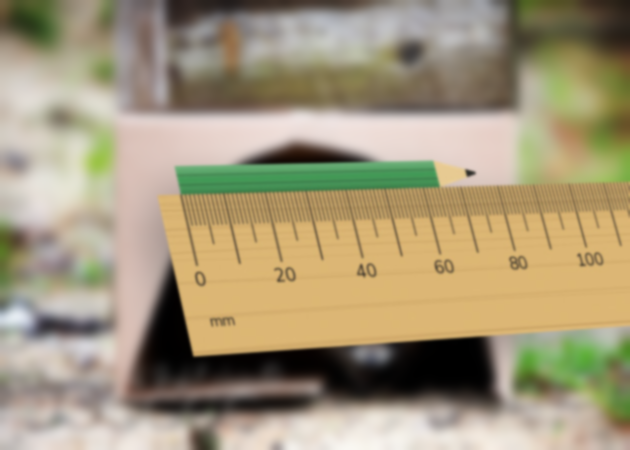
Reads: 75mm
